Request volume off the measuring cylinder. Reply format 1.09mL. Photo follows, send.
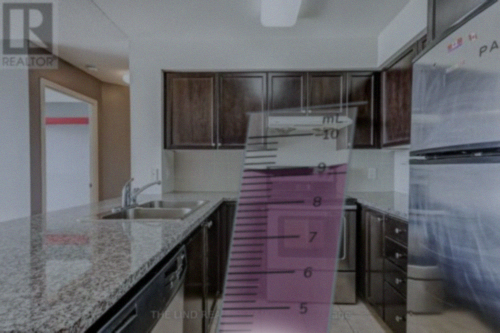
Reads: 8.8mL
